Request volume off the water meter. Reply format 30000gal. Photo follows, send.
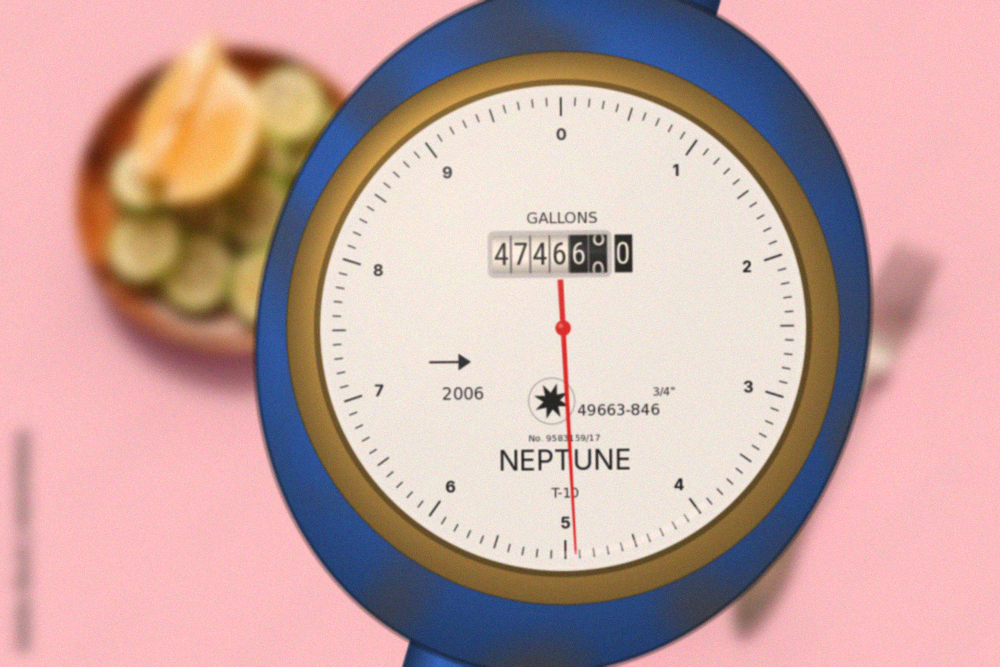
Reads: 4746684.9gal
